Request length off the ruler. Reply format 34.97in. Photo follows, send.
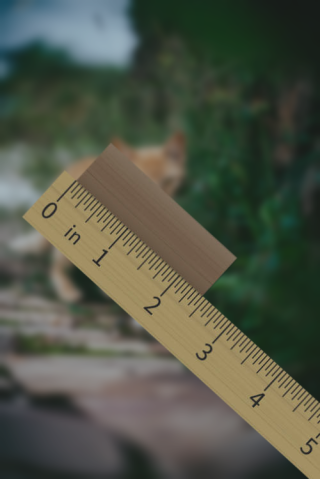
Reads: 2.4375in
